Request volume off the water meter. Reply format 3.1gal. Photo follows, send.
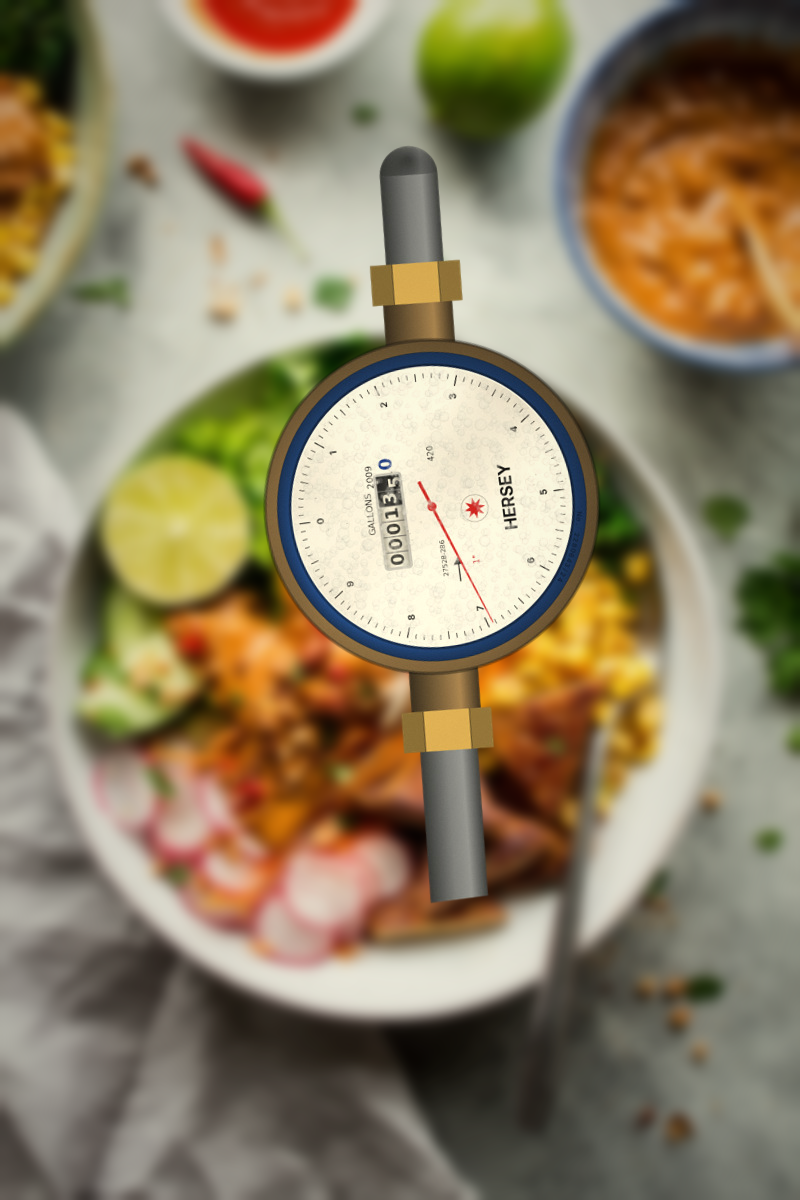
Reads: 1346.9gal
